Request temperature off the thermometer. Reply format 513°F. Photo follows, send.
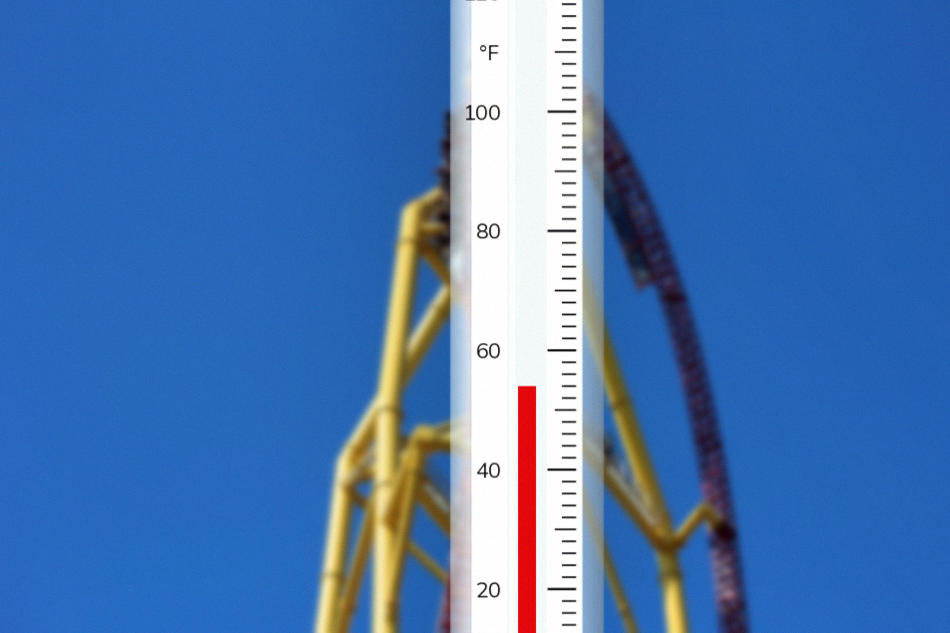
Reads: 54°F
